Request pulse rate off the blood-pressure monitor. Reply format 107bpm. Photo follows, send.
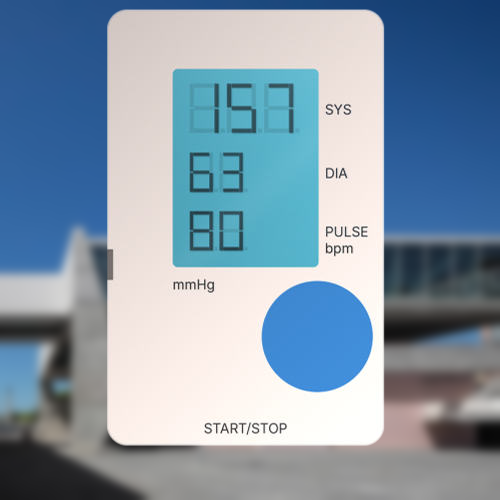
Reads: 80bpm
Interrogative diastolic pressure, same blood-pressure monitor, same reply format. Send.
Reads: 63mmHg
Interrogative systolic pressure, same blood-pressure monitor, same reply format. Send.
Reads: 157mmHg
